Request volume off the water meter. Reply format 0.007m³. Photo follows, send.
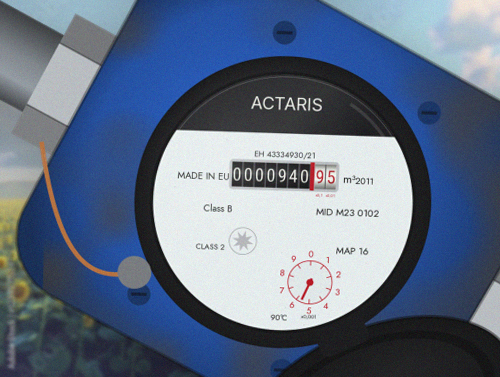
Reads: 940.955m³
